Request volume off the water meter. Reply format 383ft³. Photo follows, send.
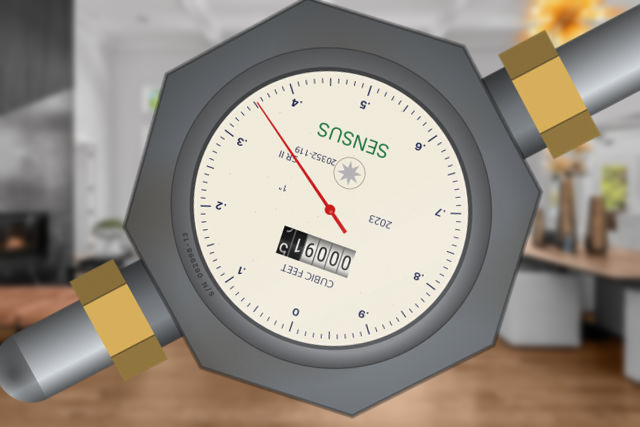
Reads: 915.35ft³
